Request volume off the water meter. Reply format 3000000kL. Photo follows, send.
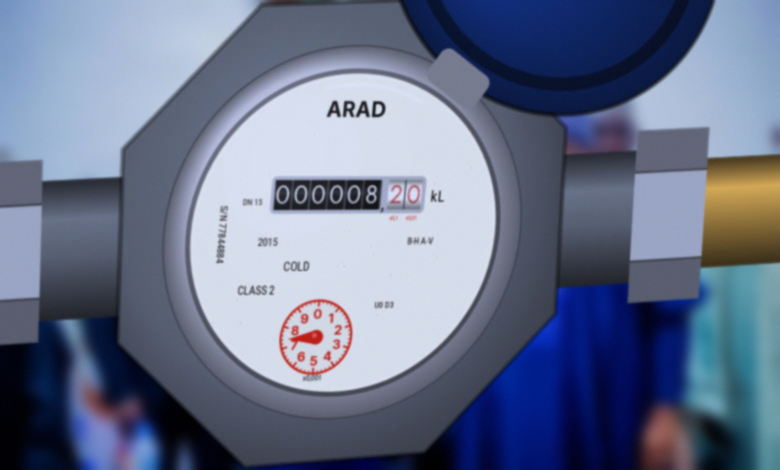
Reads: 8.207kL
